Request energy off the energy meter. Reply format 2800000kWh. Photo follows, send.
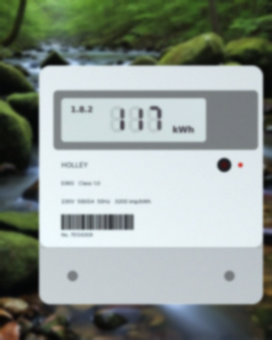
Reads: 117kWh
